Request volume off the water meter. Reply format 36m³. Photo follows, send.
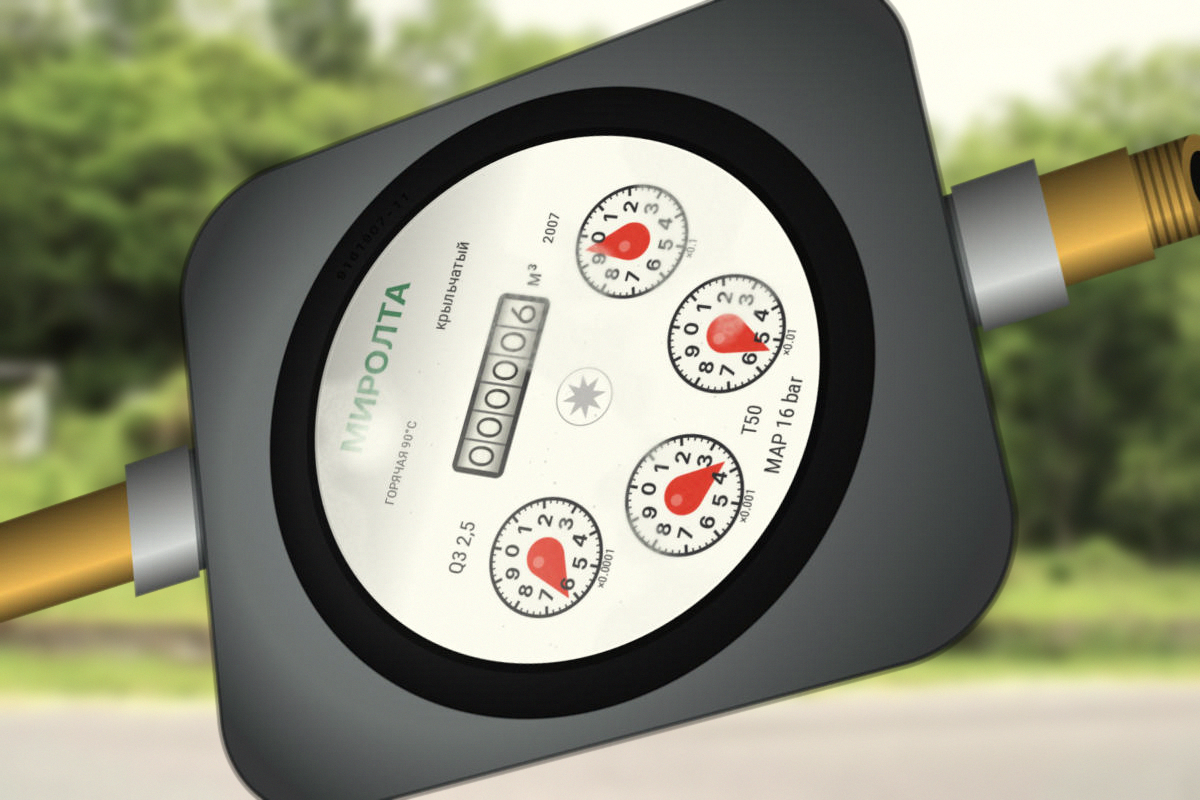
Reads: 5.9536m³
